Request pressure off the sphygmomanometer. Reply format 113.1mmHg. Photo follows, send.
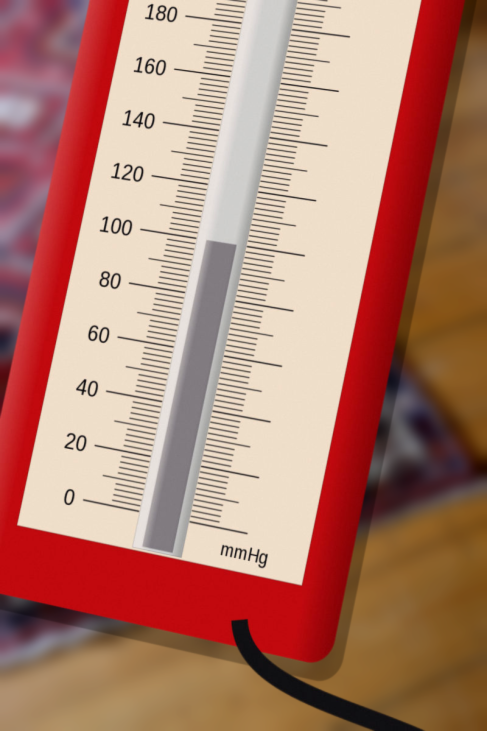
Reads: 100mmHg
